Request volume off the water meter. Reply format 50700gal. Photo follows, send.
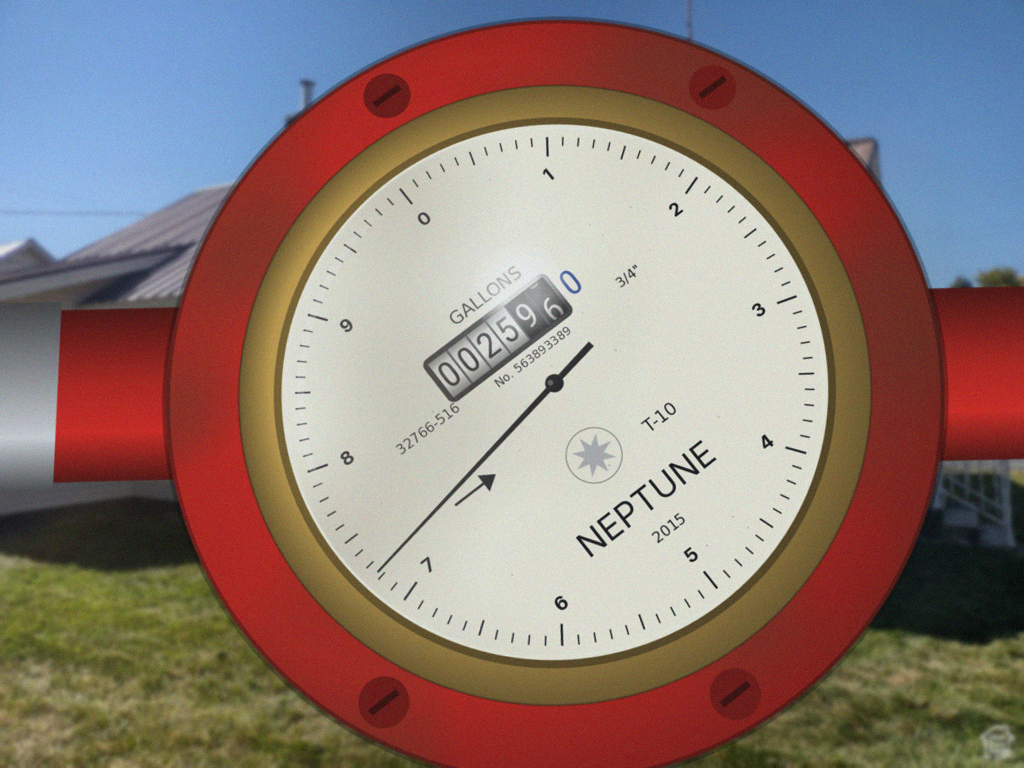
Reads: 25957.2gal
